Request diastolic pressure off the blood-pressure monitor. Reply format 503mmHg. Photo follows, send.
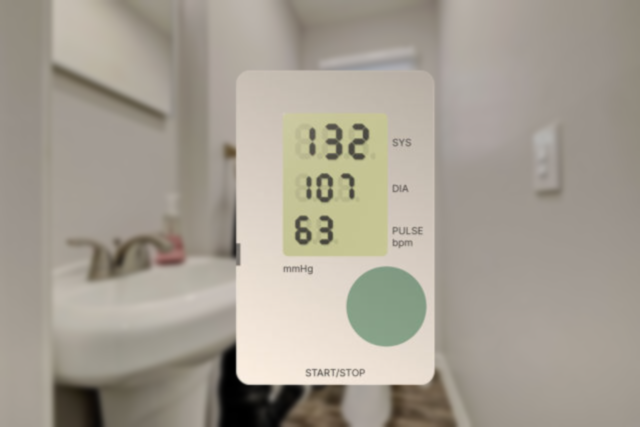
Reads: 107mmHg
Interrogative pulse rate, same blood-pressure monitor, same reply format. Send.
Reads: 63bpm
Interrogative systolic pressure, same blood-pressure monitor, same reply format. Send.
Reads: 132mmHg
